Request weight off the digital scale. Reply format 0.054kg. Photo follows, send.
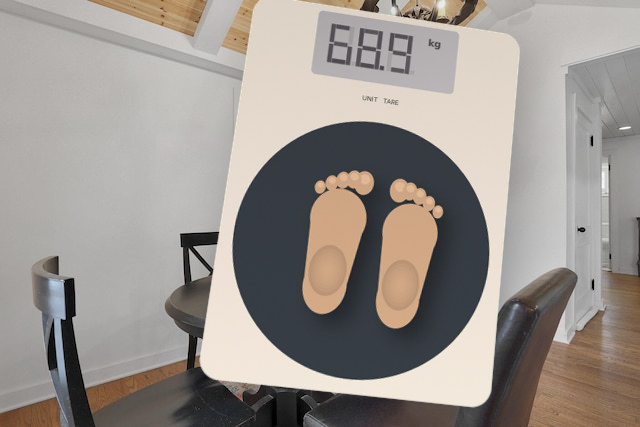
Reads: 68.9kg
